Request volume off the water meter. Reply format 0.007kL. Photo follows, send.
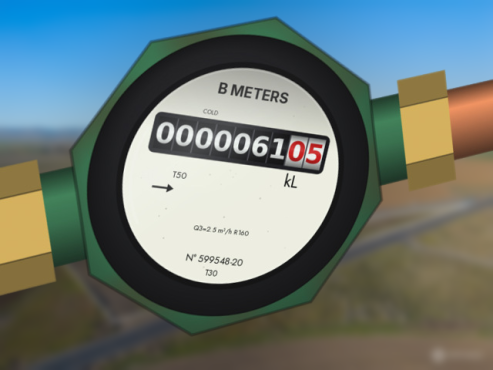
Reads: 61.05kL
